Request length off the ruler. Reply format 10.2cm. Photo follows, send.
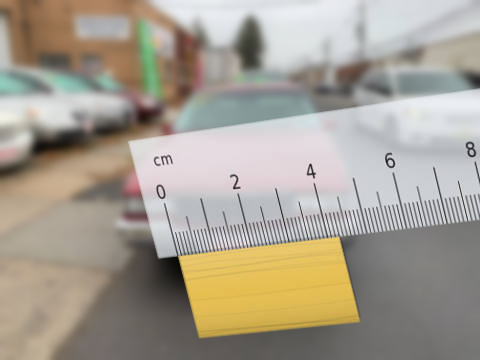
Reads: 4.3cm
